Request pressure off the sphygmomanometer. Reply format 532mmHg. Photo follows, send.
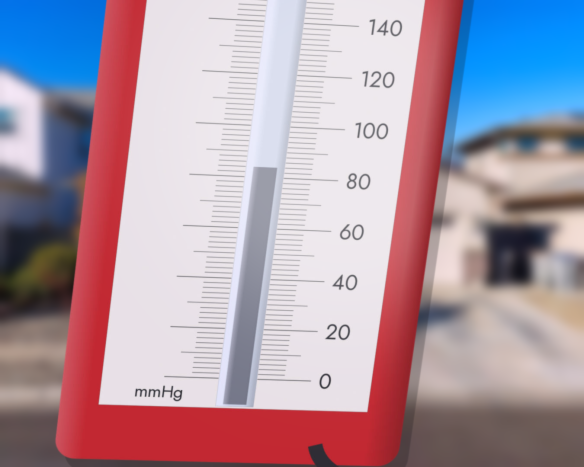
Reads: 84mmHg
